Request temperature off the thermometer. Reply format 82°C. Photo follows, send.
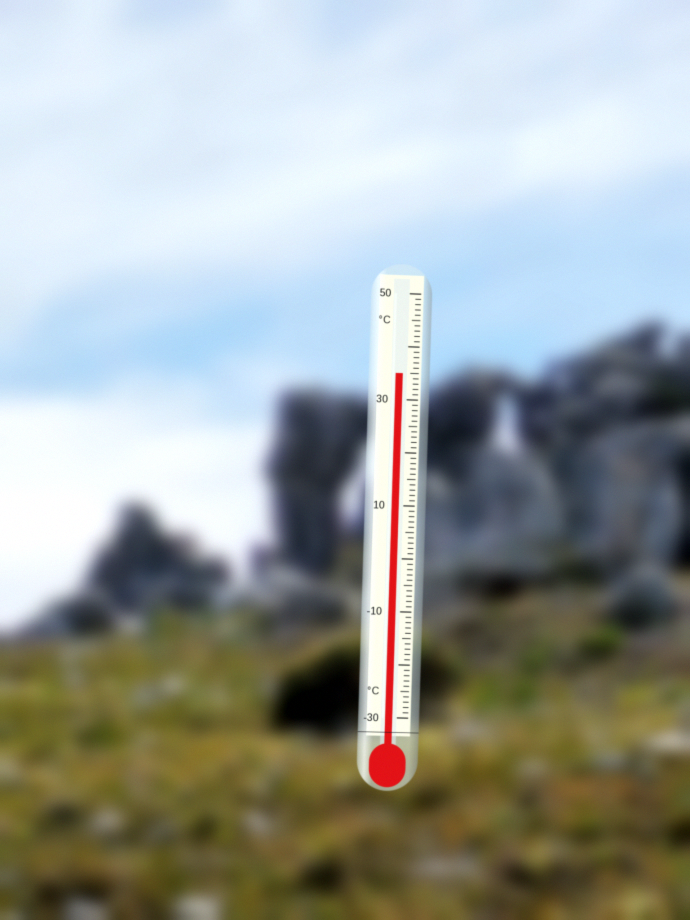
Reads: 35°C
